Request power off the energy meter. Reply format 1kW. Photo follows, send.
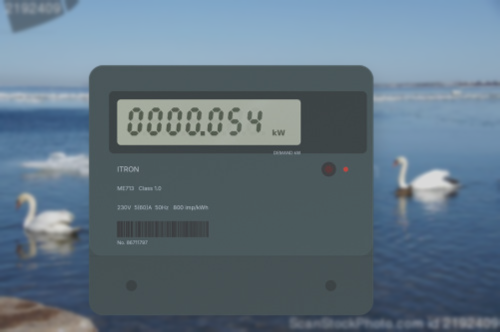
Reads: 0.054kW
